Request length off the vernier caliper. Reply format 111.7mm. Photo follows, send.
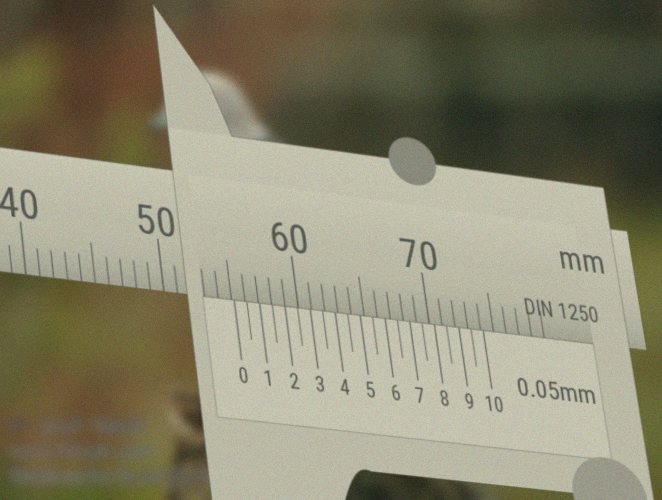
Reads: 55.2mm
